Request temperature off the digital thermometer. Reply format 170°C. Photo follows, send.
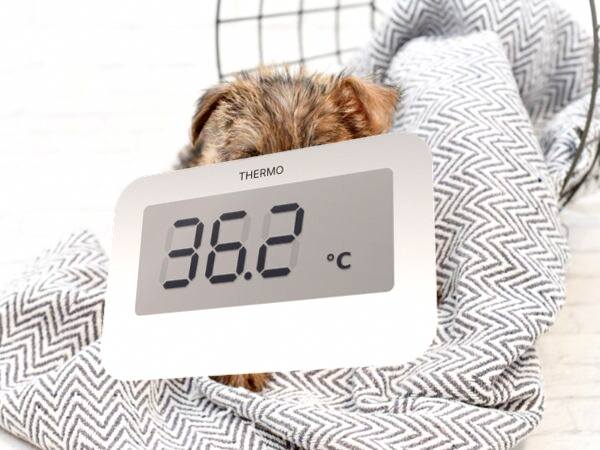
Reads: 36.2°C
